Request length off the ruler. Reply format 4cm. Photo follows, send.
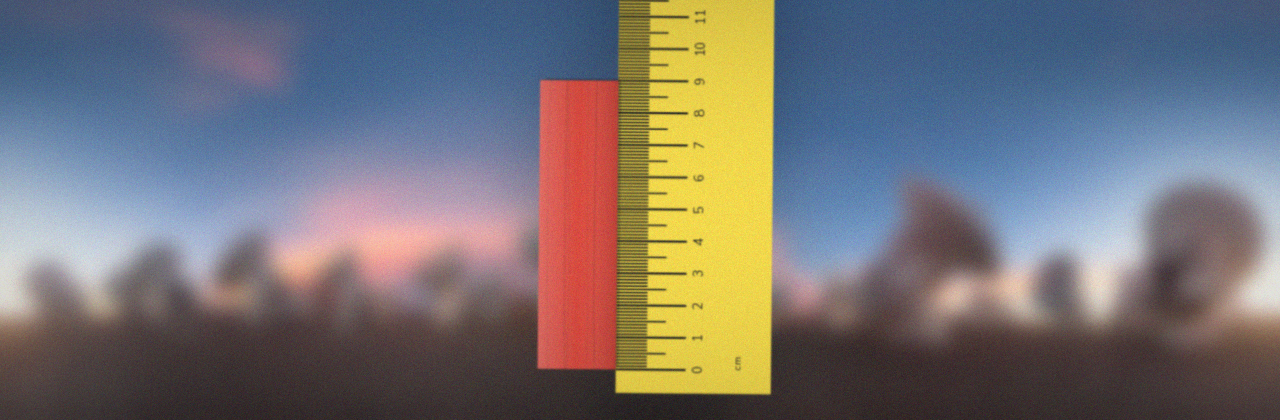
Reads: 9cm
